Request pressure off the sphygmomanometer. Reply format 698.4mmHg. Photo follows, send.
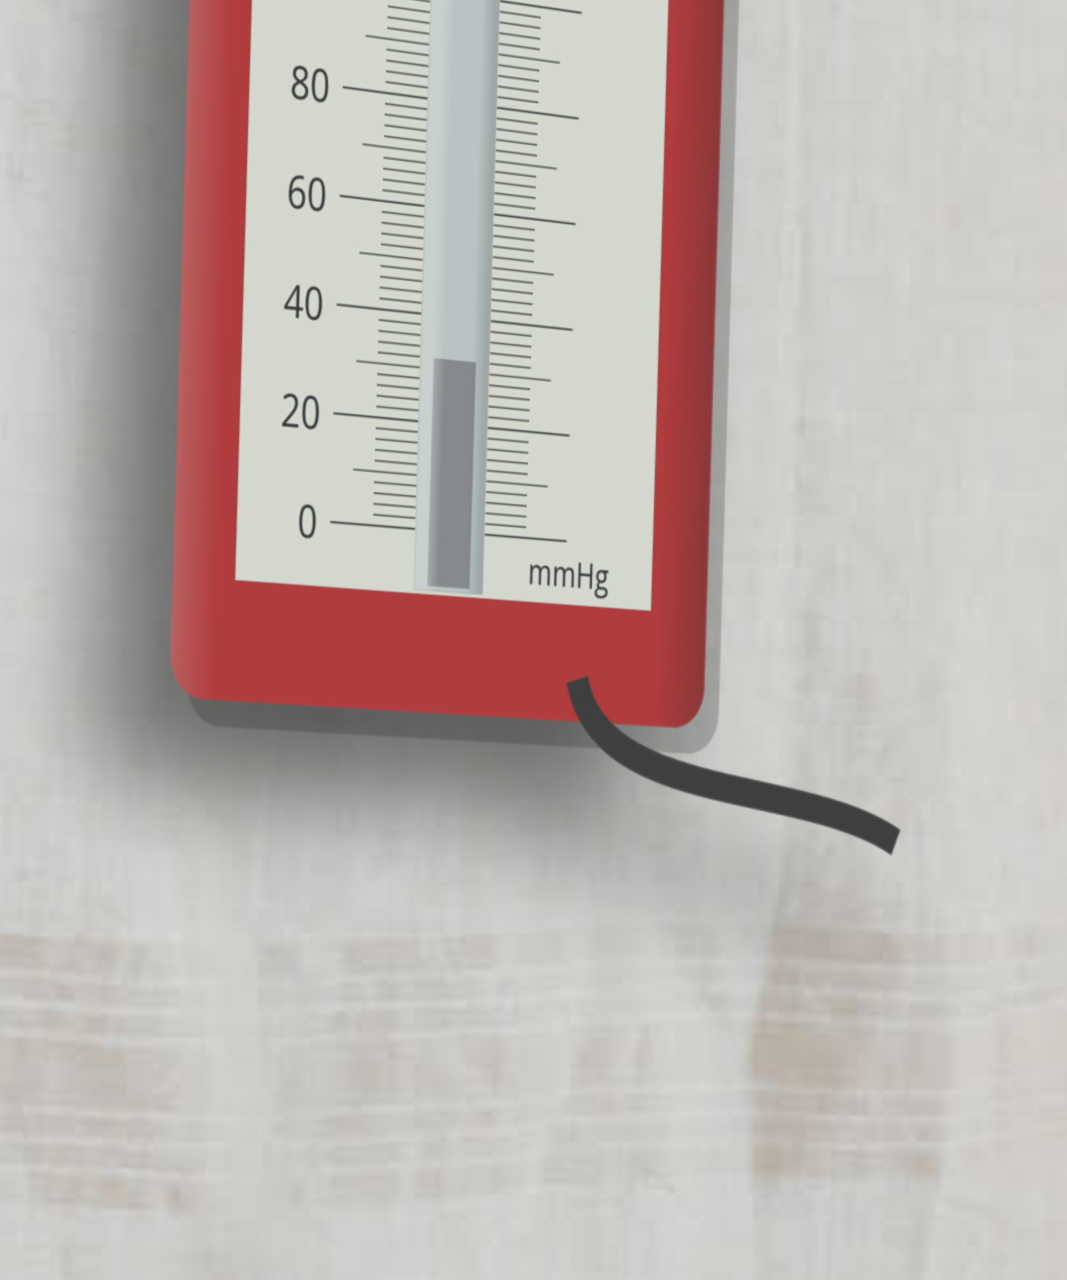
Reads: 32mmHg
